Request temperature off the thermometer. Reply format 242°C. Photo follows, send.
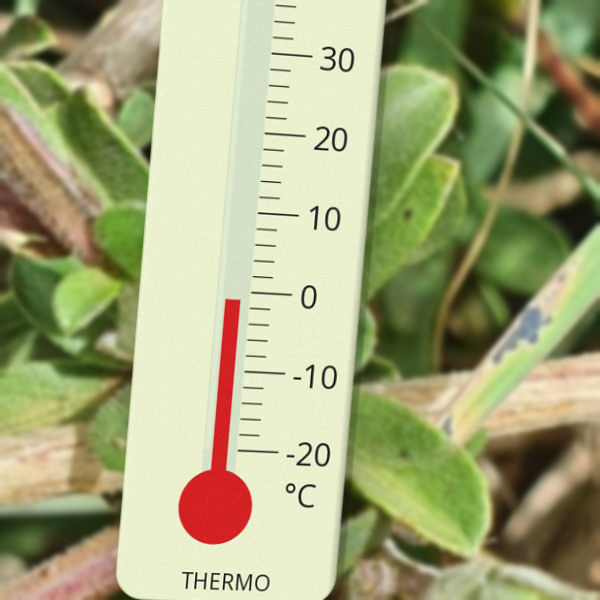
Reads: -1°C
